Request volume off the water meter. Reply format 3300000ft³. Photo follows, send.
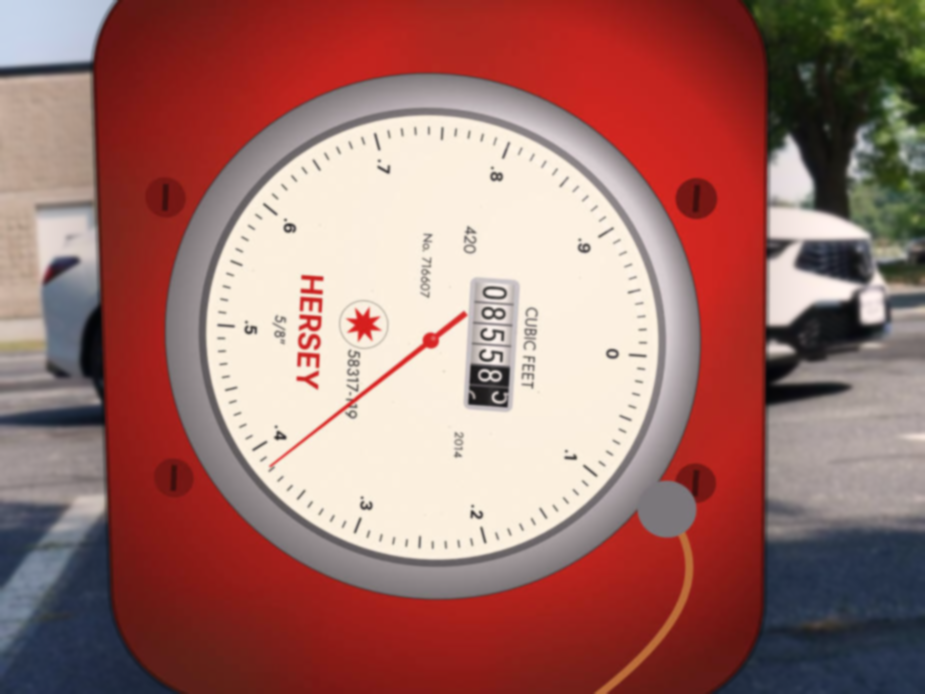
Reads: 85585.38ft³
